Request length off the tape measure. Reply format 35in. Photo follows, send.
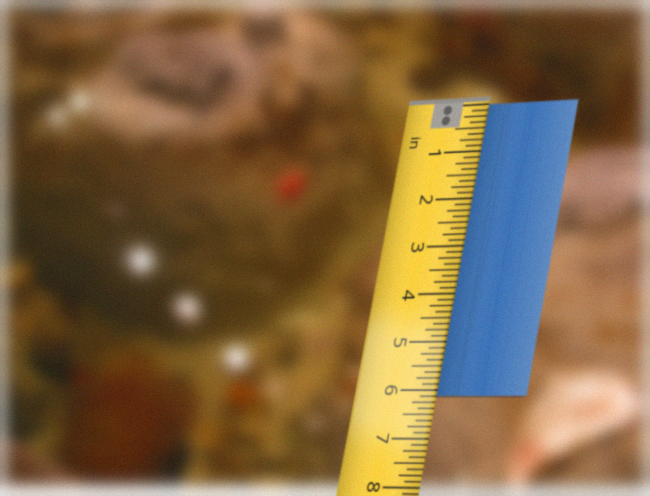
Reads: 6.125in
